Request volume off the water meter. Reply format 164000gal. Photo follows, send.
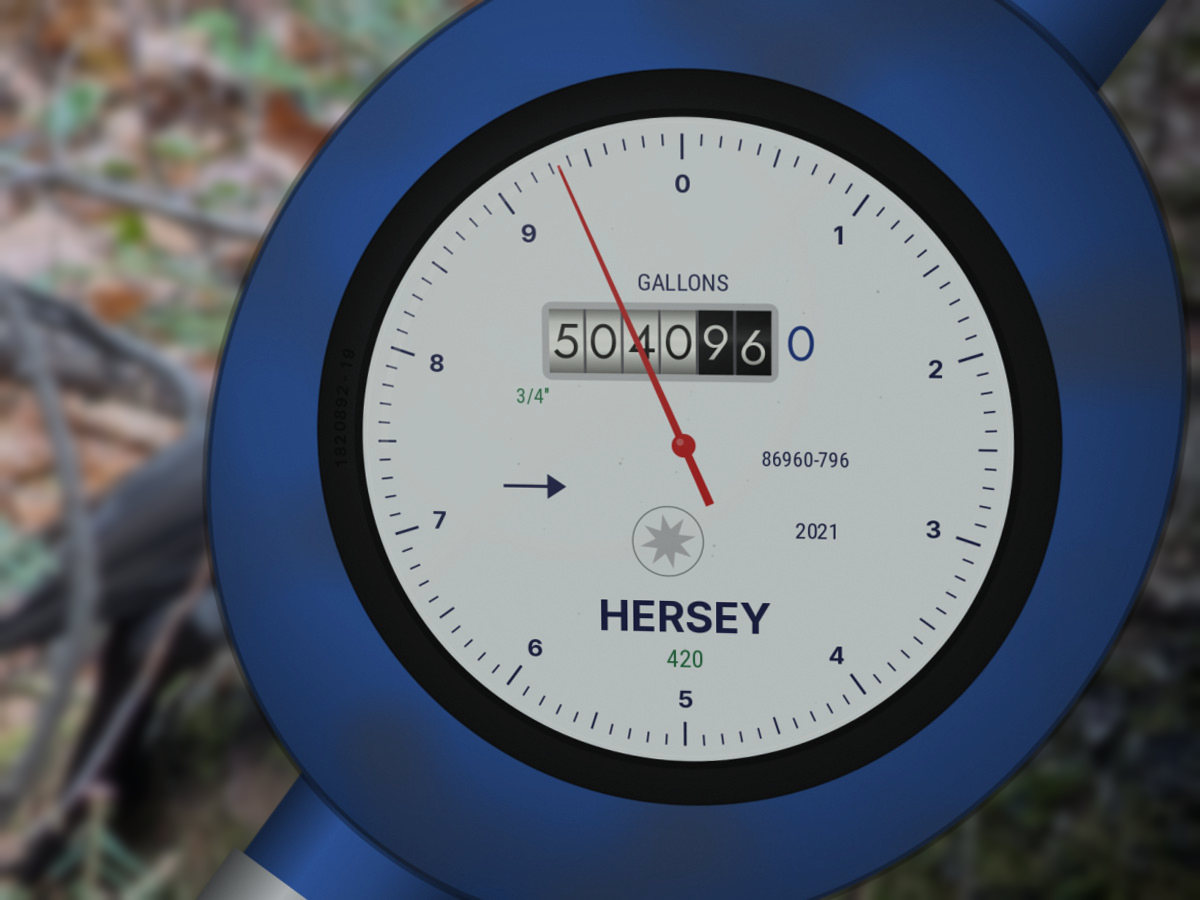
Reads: 5040959.3gal
